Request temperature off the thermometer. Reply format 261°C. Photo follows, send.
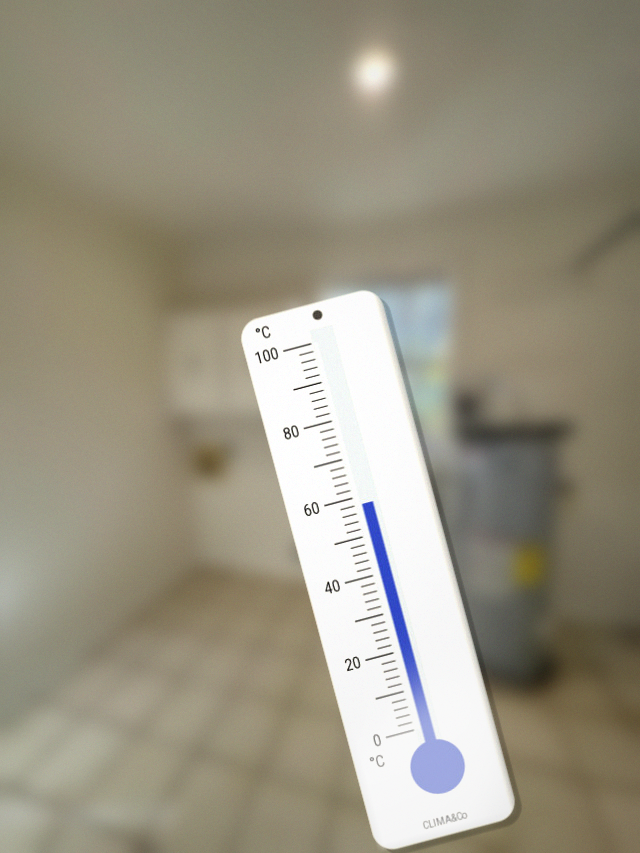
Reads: 58°C
